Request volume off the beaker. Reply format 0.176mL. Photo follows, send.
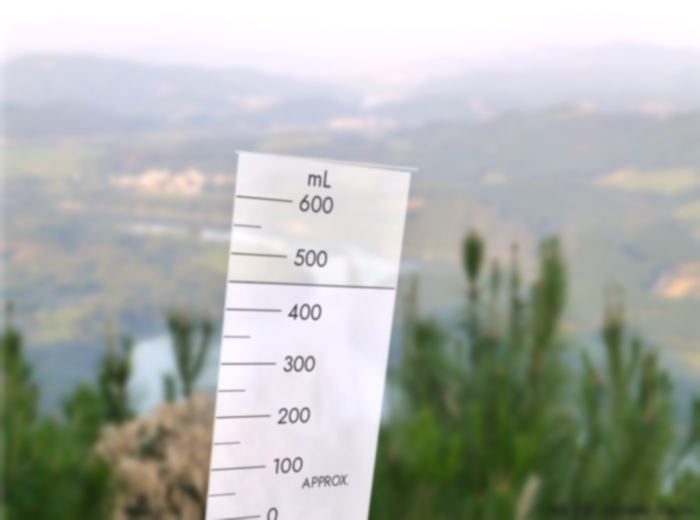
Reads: 450mL
